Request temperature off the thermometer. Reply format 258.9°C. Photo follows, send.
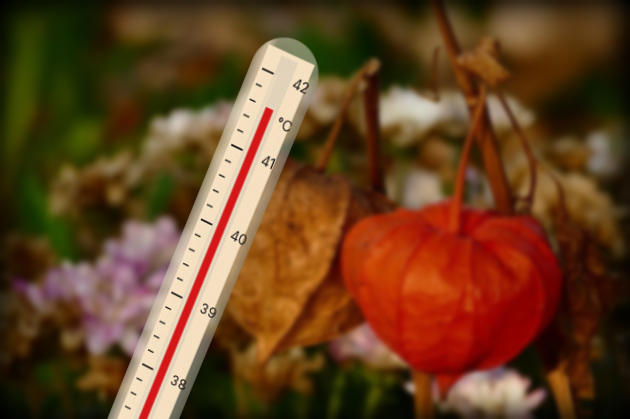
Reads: 41.6°C
